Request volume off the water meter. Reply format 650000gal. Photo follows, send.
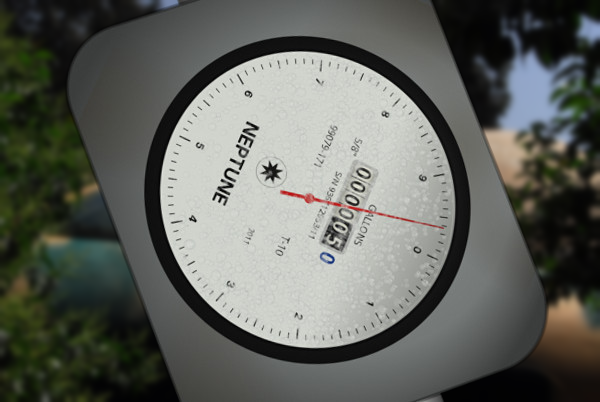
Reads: 49.6gal
